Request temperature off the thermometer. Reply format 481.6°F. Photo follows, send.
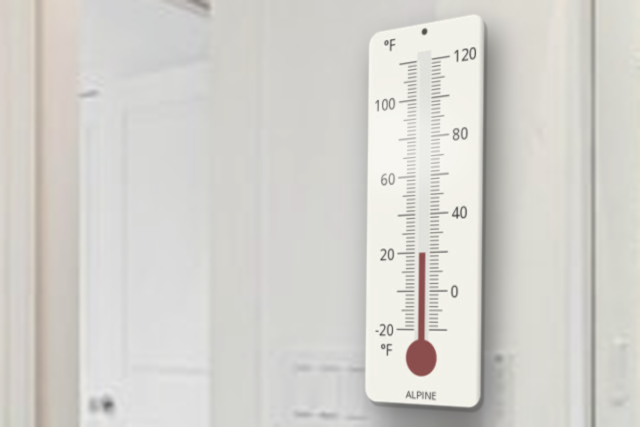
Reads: 20°F
